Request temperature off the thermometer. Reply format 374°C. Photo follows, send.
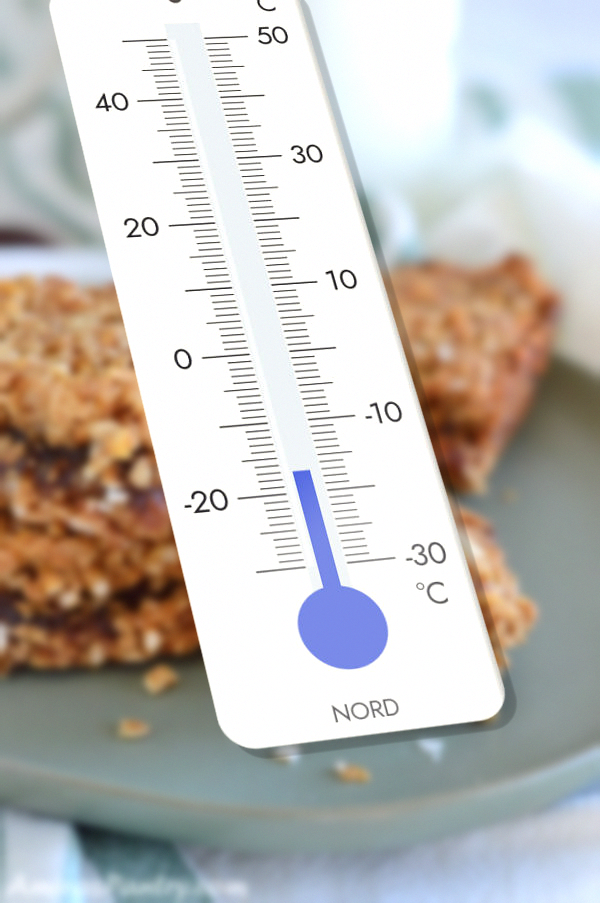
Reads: -17°C
